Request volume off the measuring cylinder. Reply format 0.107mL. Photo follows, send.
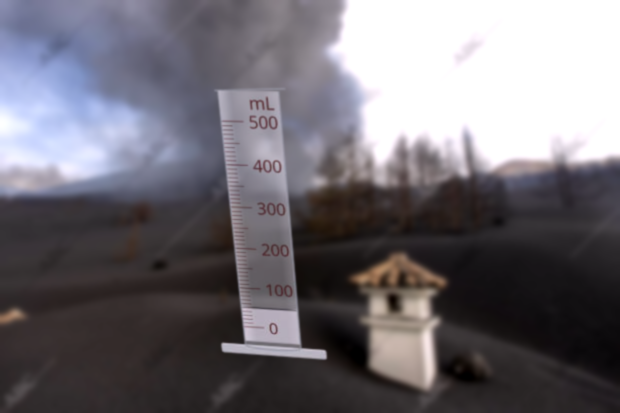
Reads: 50mL
